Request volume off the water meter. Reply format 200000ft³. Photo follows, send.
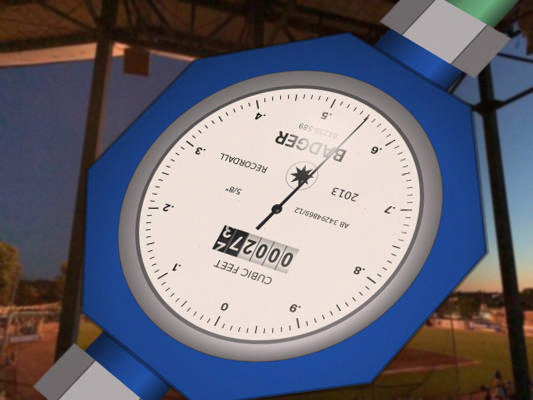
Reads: 272.55ft³
